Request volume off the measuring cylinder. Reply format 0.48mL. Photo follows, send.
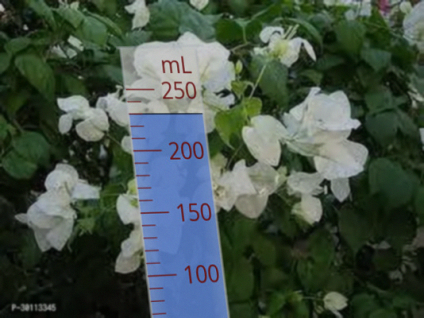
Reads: 230mL
